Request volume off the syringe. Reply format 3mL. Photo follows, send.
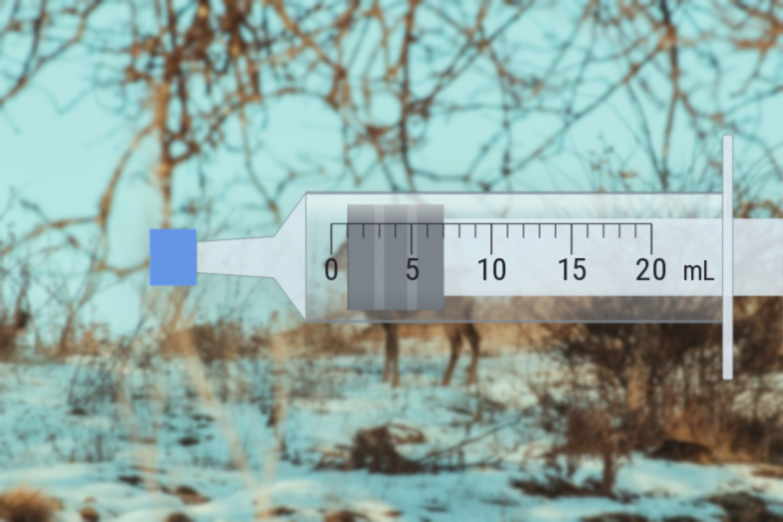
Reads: 1mL
